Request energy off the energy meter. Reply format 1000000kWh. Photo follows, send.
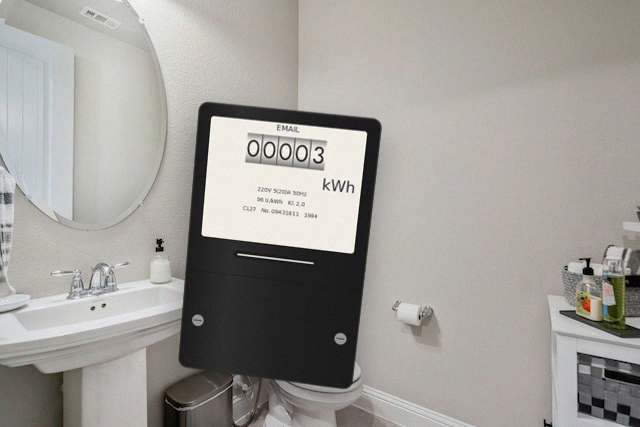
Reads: 3kWh
